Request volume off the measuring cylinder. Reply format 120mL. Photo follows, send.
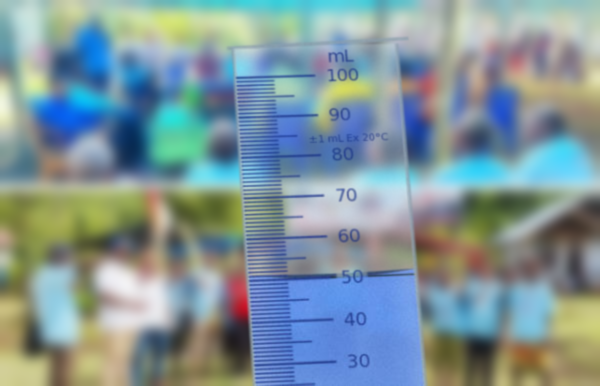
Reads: 50mL
